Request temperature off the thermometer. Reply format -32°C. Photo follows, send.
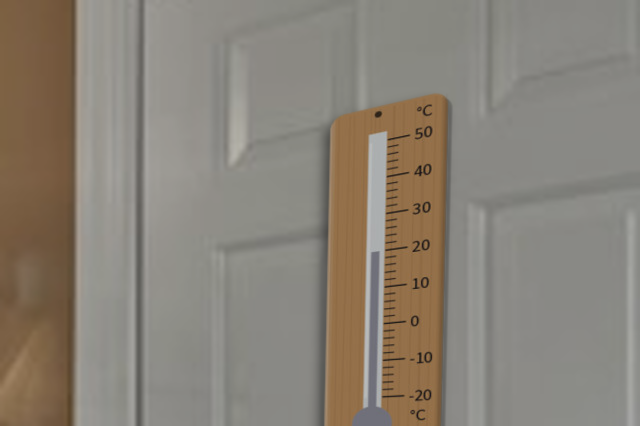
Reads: 20°C
